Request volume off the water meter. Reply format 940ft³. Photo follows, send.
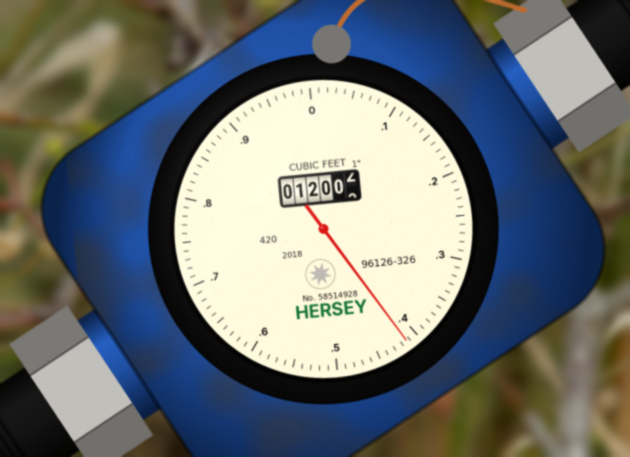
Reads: 12002.41ft³
